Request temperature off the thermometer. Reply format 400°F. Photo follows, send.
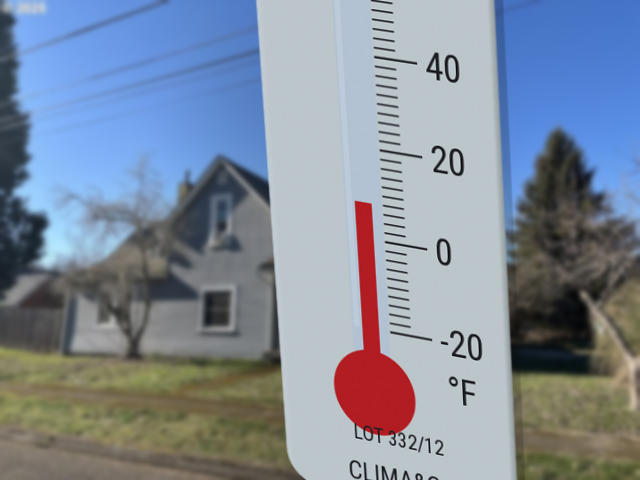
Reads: 8°F
